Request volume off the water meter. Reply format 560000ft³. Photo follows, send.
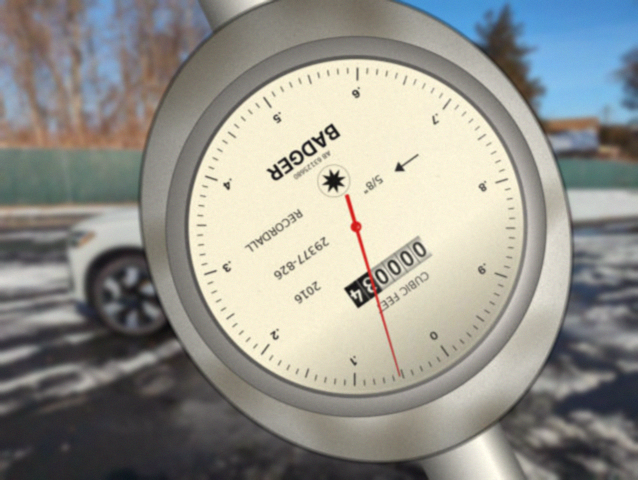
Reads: 34.05ft³
